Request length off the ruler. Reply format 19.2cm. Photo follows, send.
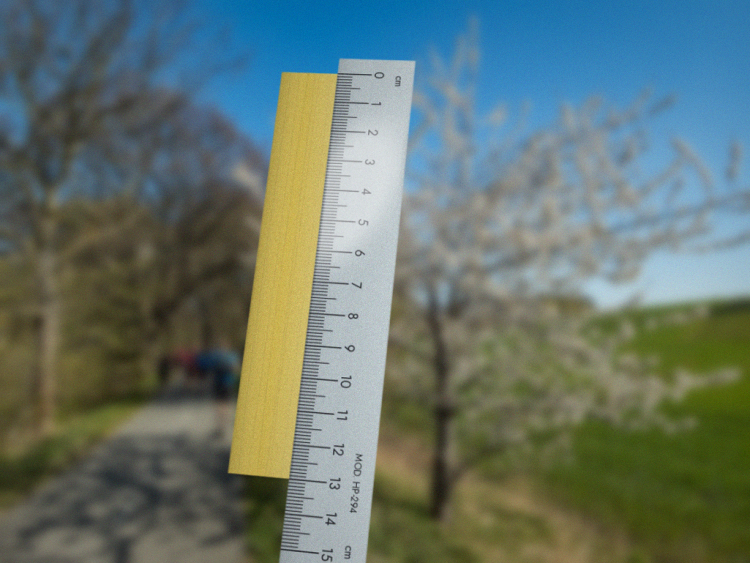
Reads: 13cm
